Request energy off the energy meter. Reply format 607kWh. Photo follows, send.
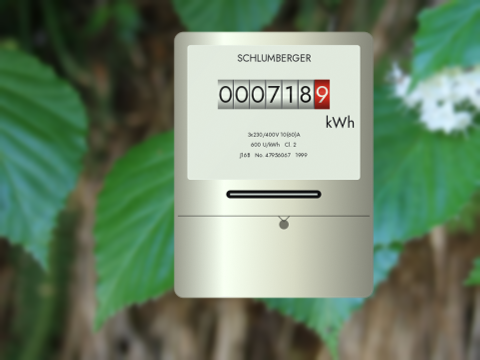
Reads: 718.9kWh
